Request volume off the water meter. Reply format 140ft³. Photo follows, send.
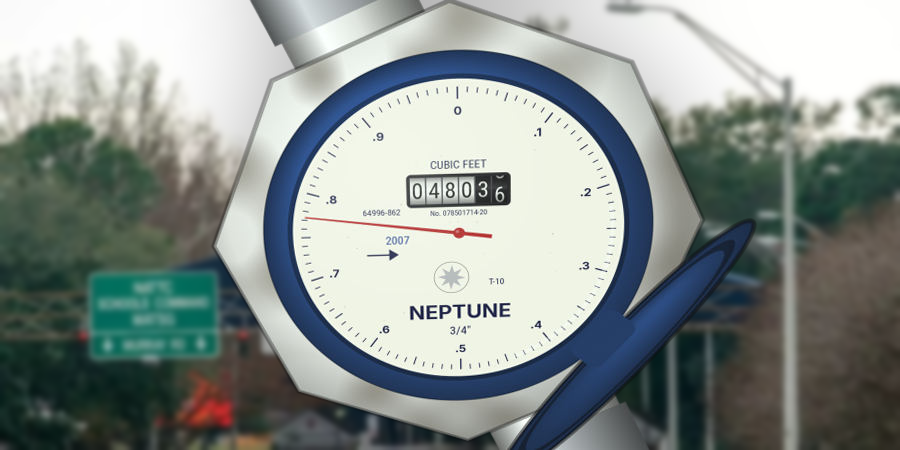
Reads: 48035.77ft³
